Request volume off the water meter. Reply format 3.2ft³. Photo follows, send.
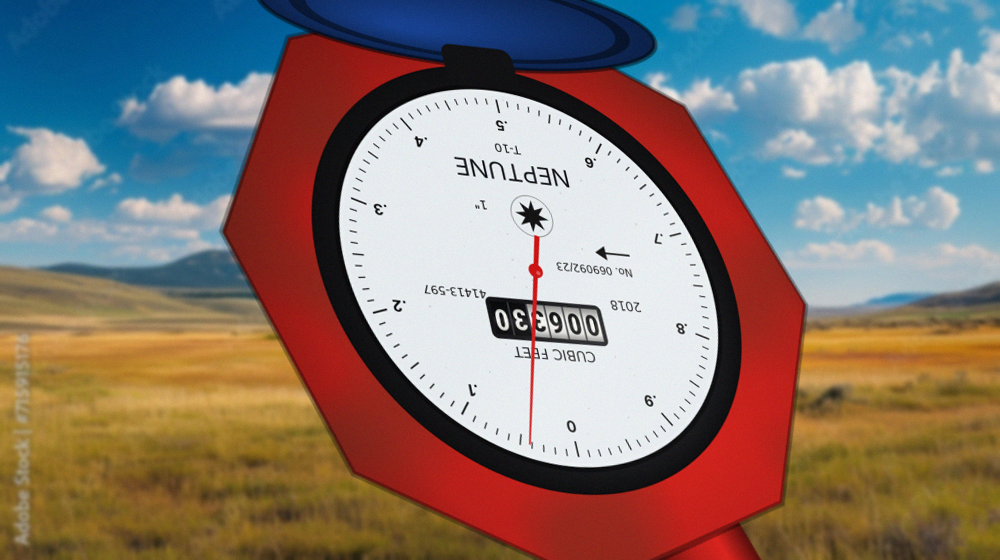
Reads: 6330.04ft³
